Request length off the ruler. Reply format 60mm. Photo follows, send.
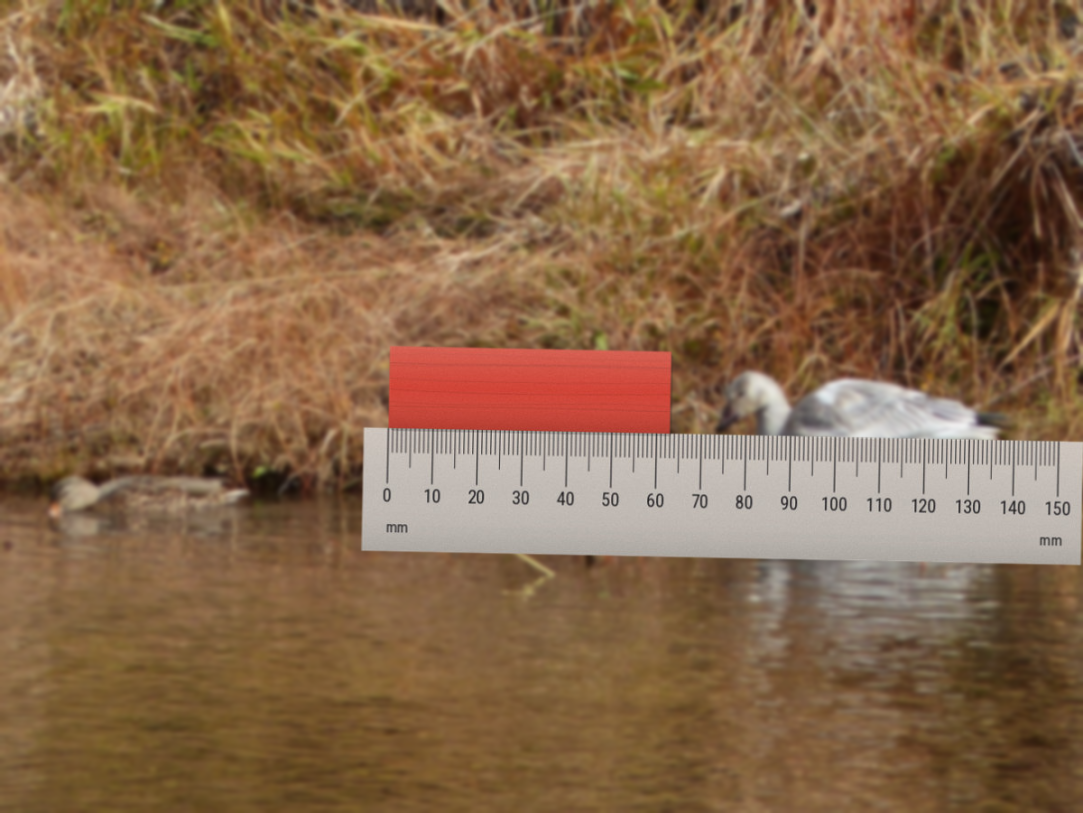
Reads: 63mm
